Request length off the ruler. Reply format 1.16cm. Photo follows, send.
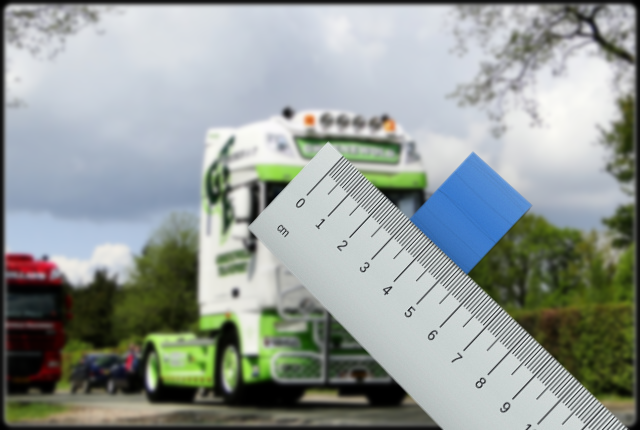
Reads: 2.5cm
